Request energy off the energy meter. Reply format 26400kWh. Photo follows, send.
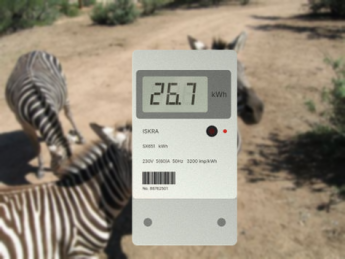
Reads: 26.7kWh
